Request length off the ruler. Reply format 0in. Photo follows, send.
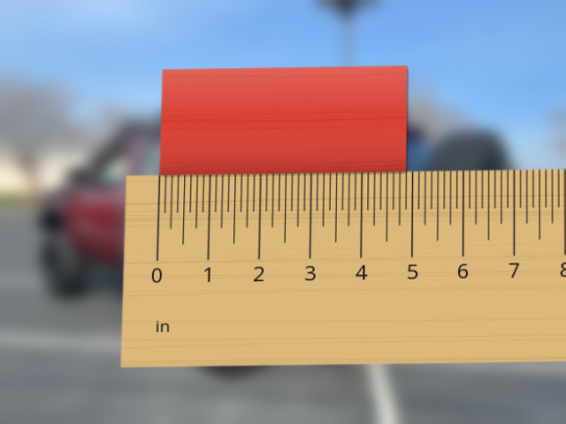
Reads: 4.875in
